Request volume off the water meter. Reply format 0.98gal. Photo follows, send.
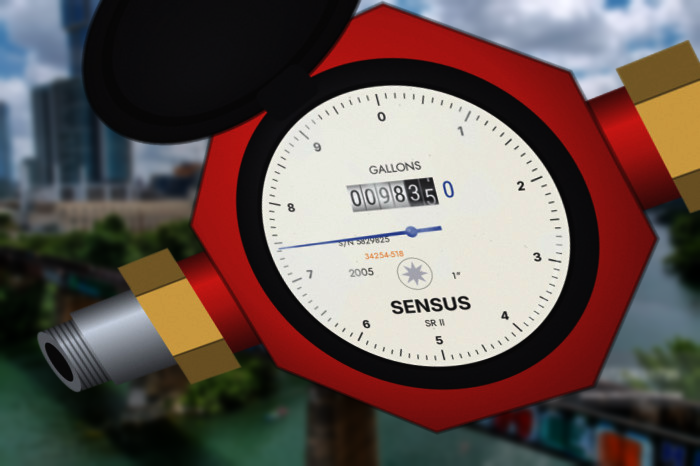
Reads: 98347.4gal
